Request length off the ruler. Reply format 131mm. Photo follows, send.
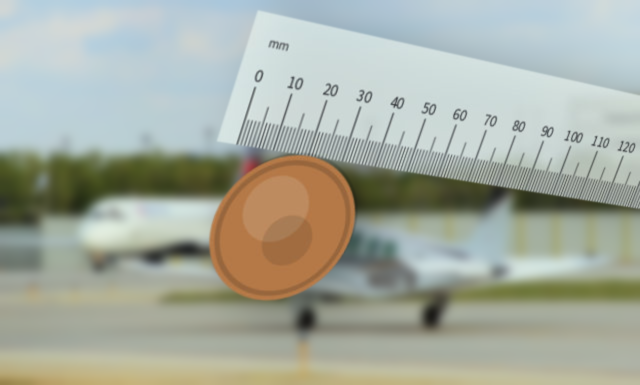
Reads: 40mm
